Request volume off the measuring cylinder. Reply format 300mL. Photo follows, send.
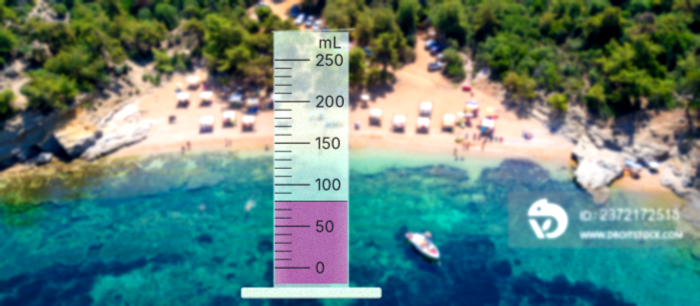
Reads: 80mL
